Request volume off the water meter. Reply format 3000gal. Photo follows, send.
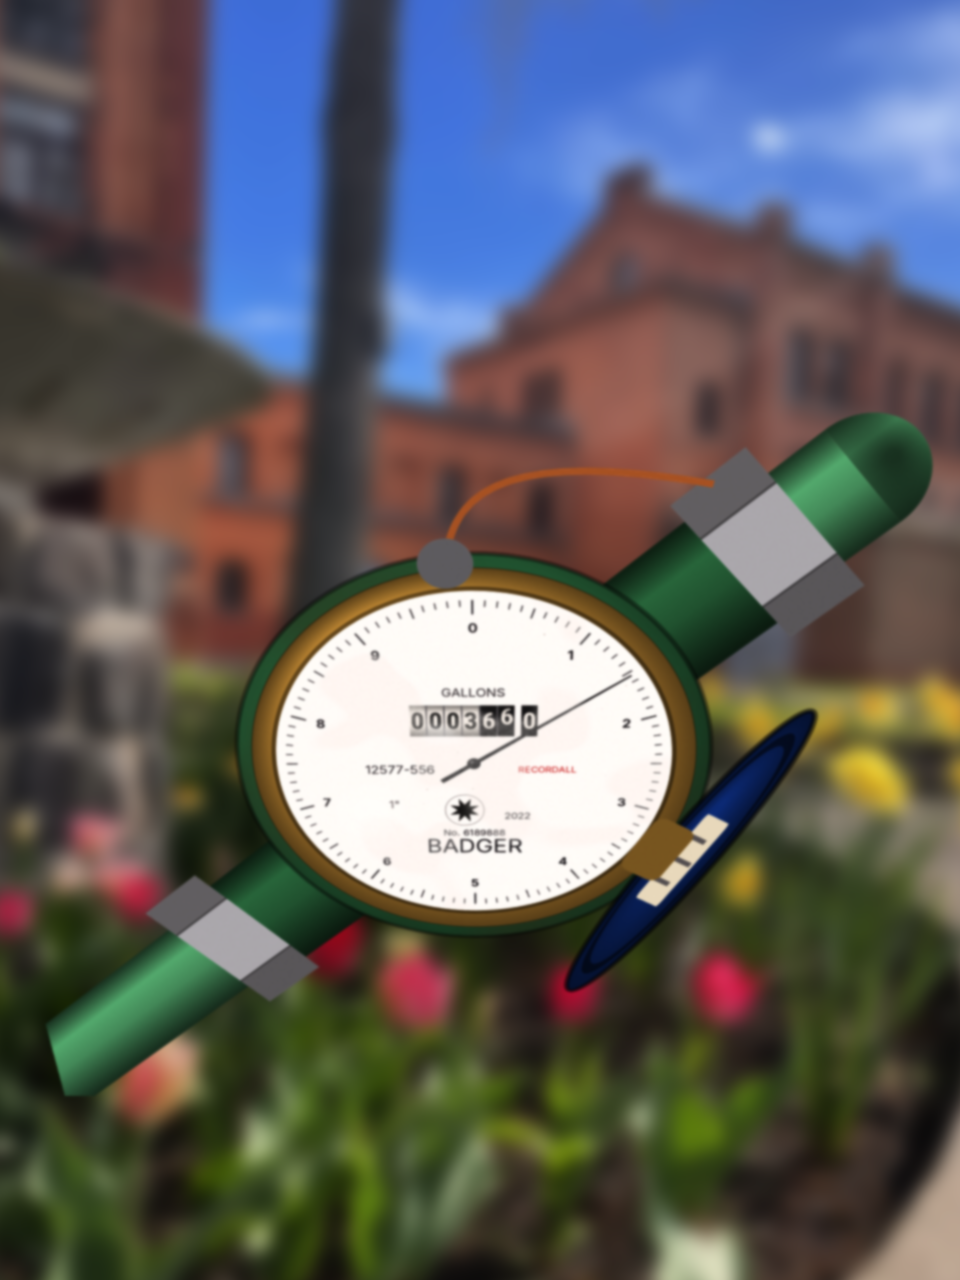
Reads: 3661.5gal
